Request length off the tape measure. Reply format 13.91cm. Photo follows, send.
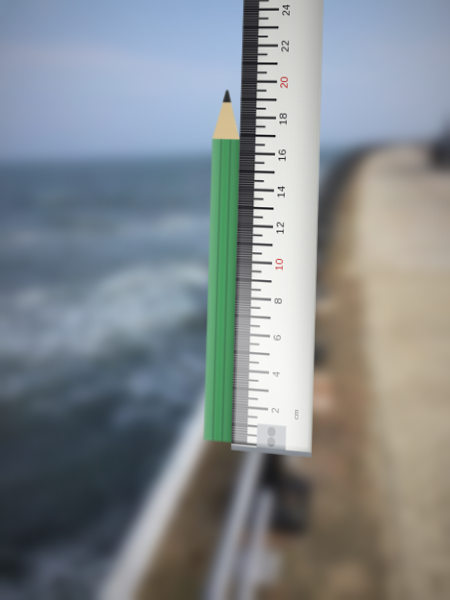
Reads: 19.5cm
